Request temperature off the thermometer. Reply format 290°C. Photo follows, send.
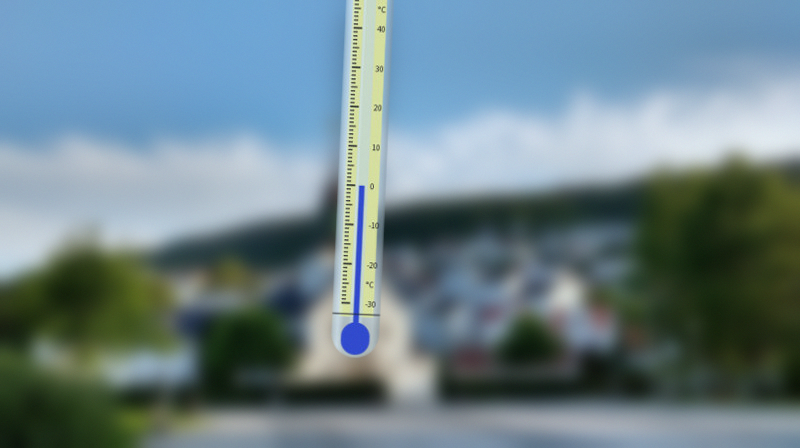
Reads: 0°C
